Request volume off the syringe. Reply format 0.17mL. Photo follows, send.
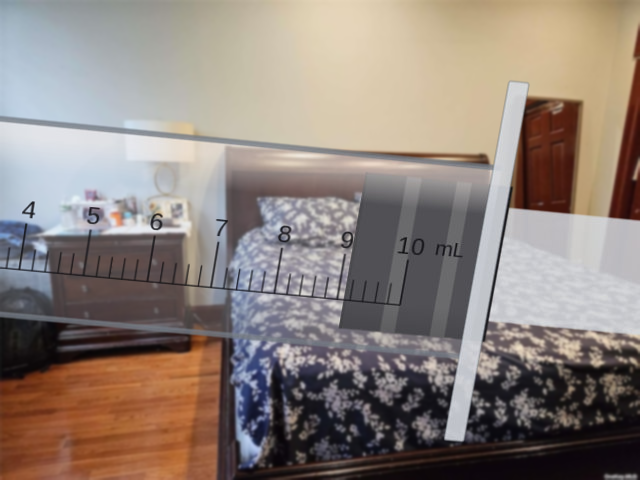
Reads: 9.1mL
